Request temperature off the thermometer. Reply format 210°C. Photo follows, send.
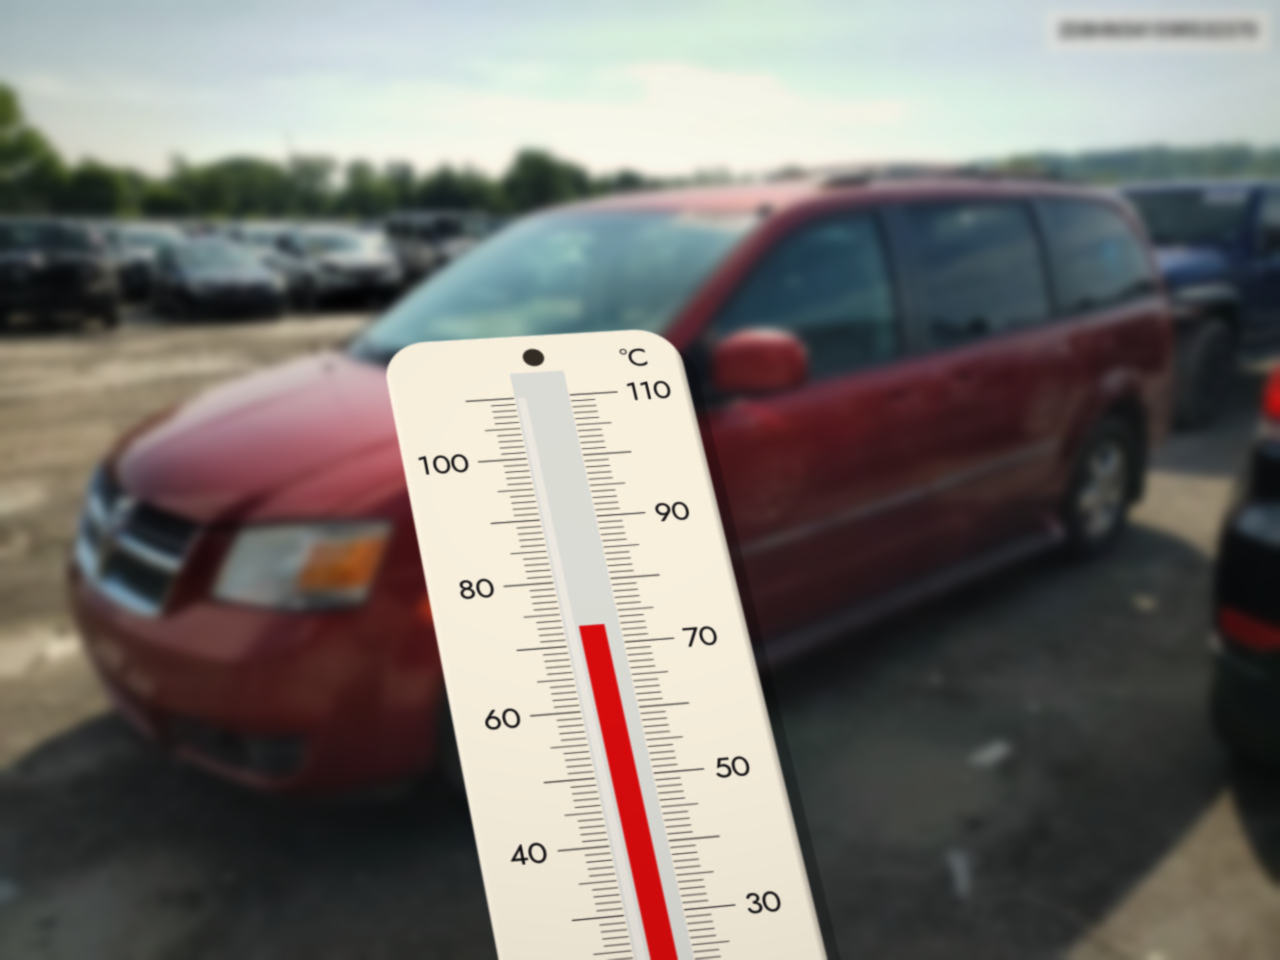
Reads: 73°C
